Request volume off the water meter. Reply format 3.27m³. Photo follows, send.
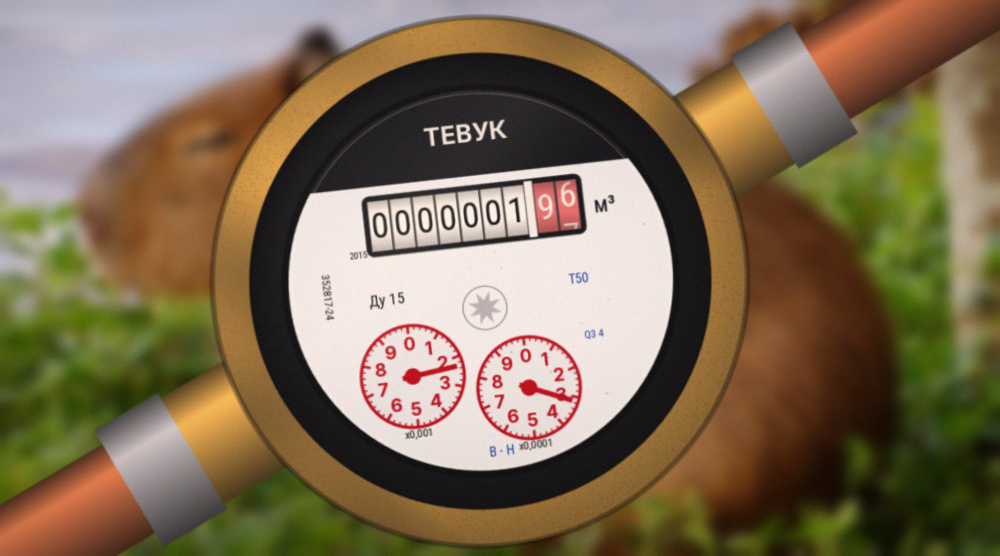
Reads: 1.9623m³
